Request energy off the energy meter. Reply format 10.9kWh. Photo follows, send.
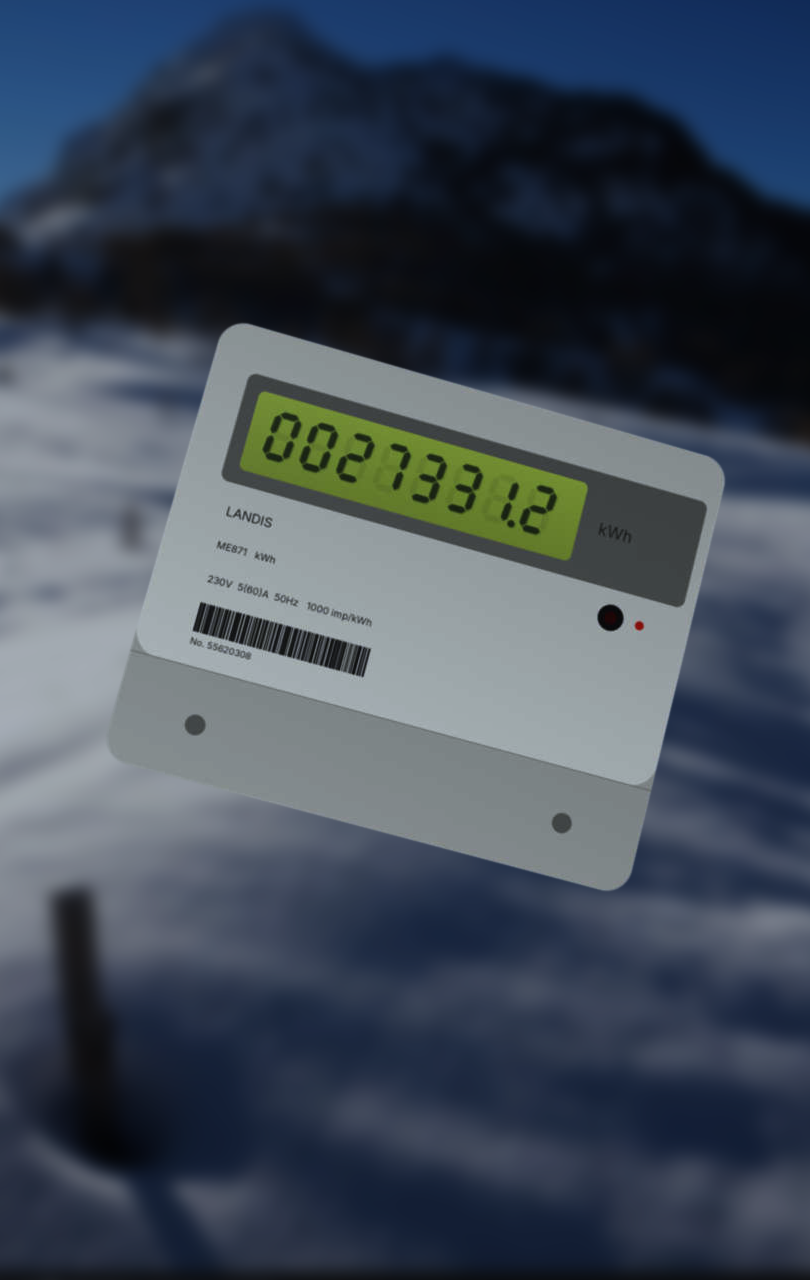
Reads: 27331.2kWh
